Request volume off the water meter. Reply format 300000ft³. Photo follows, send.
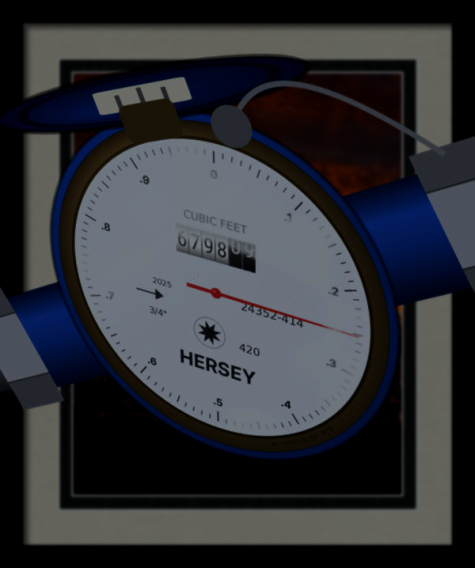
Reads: 679809.25ft³
